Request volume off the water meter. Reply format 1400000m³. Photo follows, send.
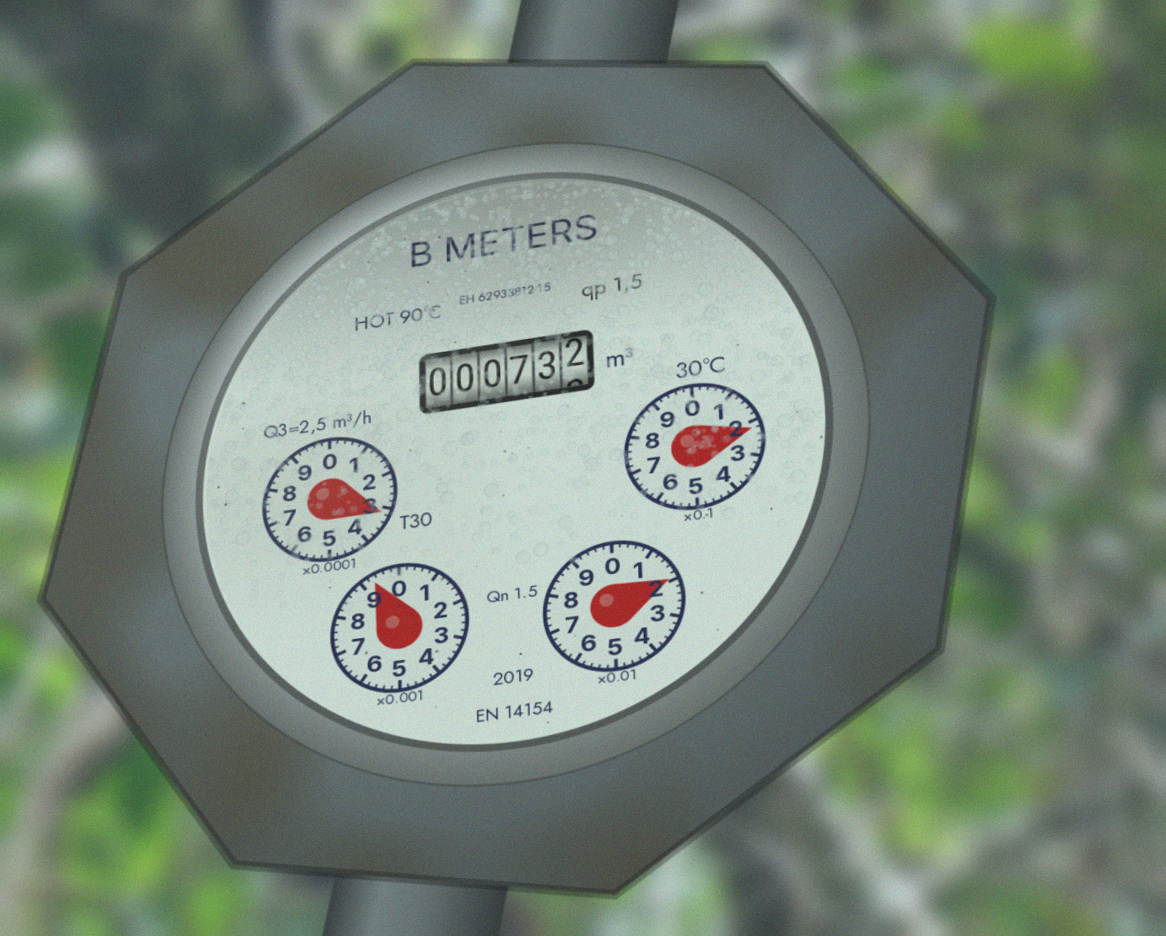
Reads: 732.2193m³
